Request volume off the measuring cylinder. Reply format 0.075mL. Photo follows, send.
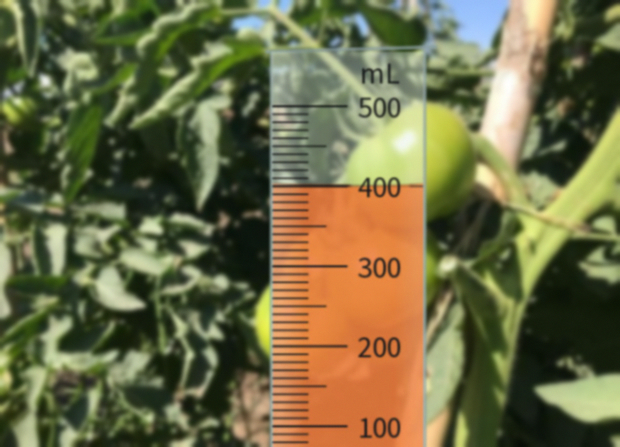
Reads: 400mL
